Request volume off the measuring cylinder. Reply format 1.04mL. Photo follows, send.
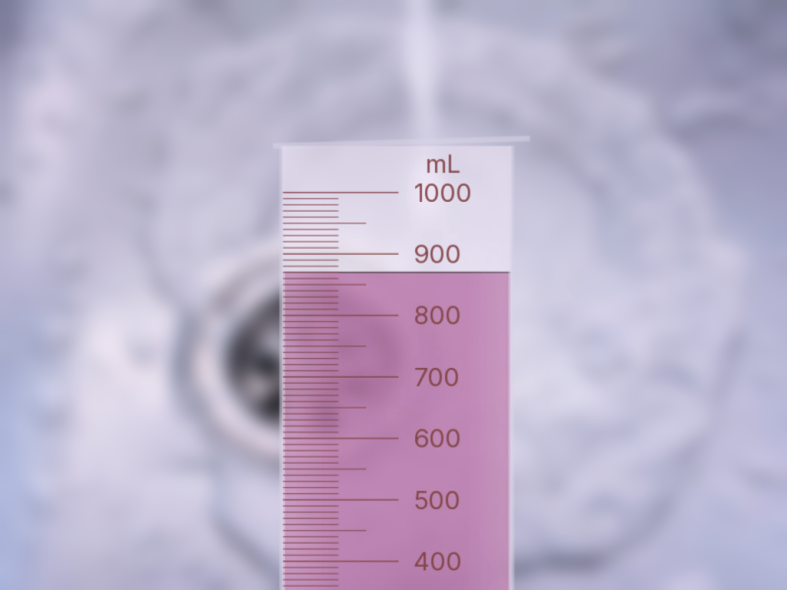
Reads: 870mL
